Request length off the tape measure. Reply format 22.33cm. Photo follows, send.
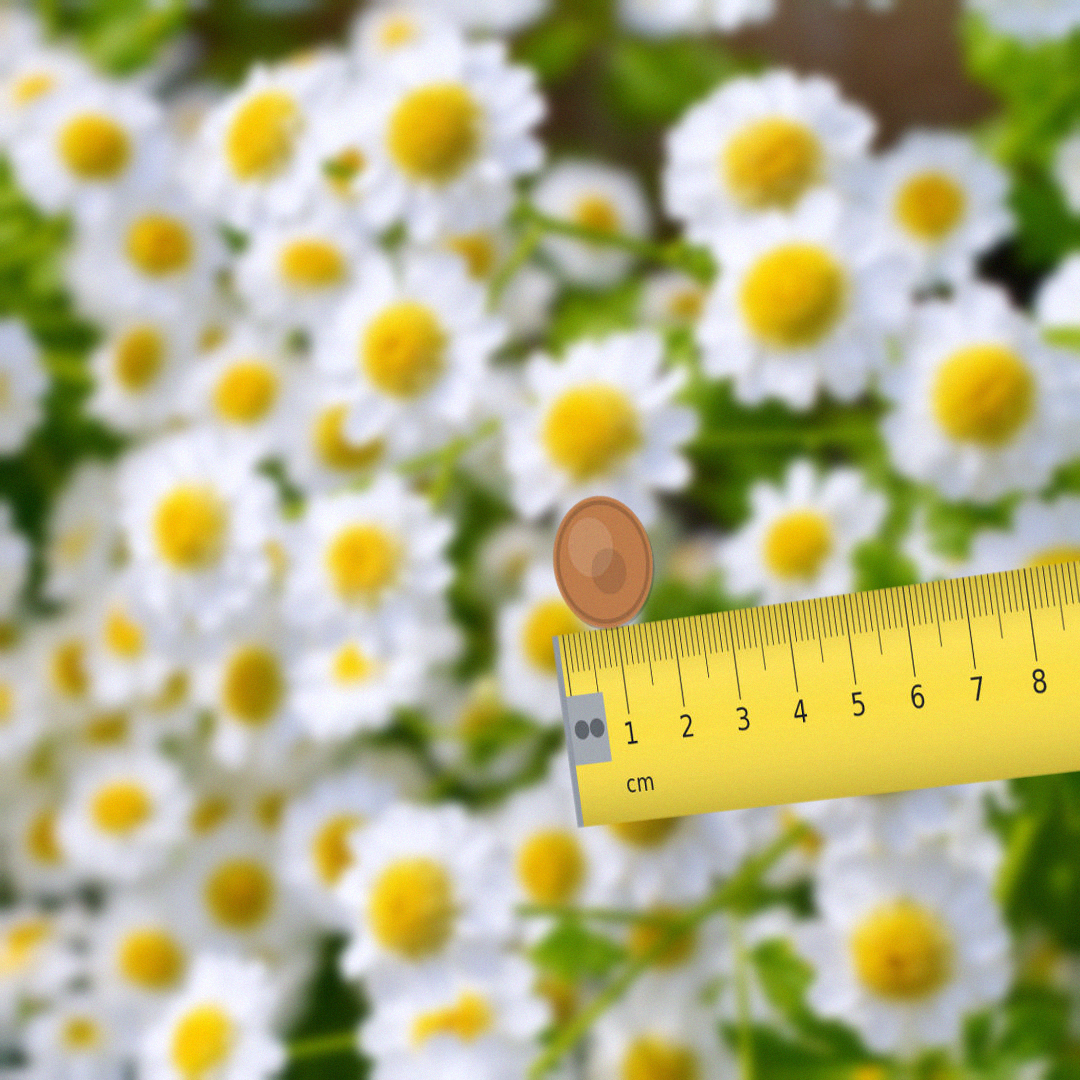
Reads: 1.8cm
